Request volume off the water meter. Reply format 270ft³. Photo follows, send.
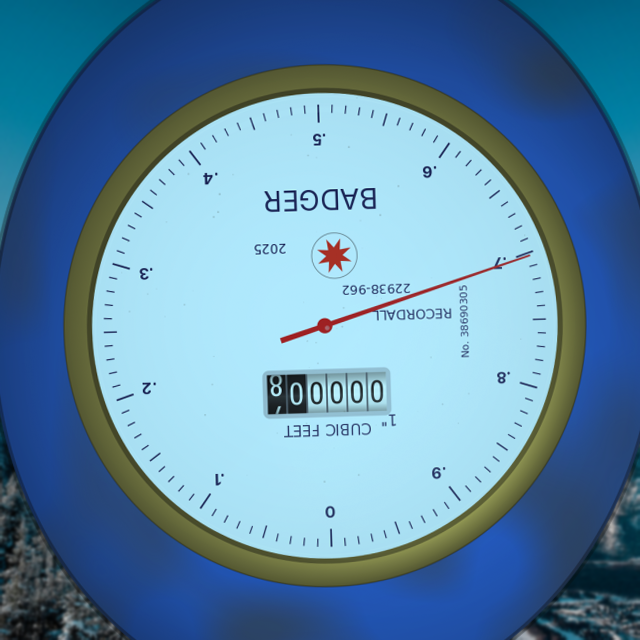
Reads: 7.70ft³
